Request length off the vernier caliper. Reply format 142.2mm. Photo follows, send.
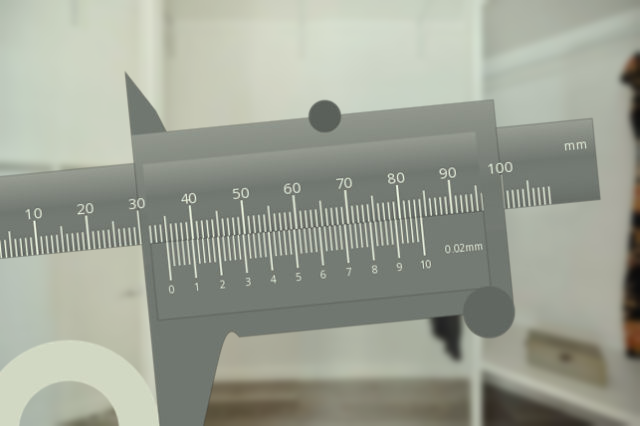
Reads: 35.0mm
